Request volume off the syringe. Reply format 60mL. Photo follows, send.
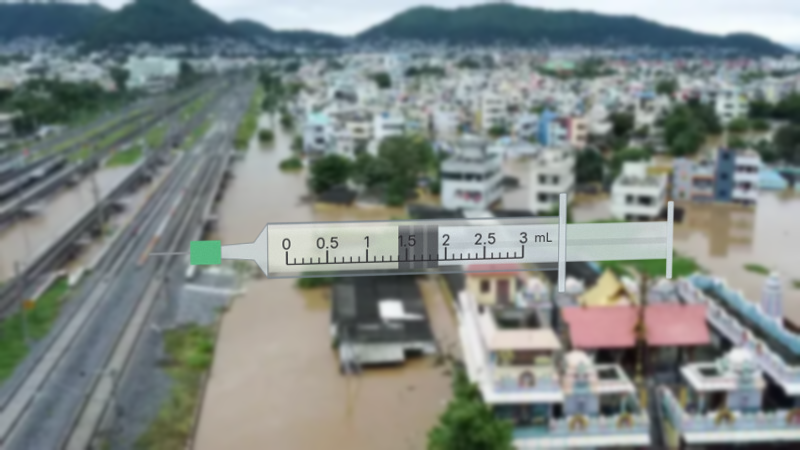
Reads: 1.4mL
